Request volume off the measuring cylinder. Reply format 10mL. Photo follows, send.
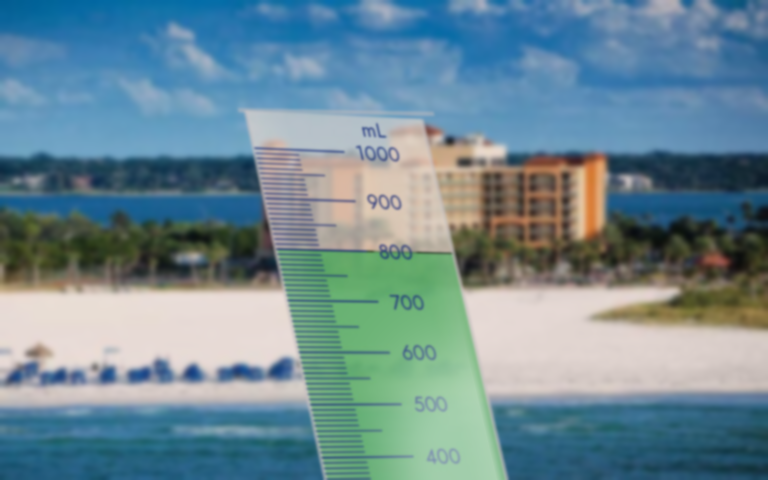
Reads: 800mL
